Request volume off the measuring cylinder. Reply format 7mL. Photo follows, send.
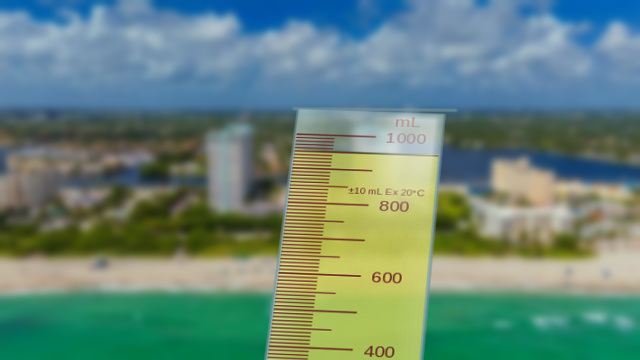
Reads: 950mL
